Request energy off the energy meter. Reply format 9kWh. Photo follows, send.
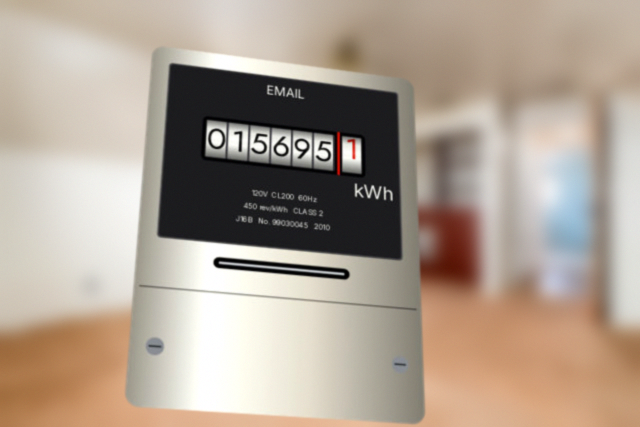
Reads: 15695.1kWh
